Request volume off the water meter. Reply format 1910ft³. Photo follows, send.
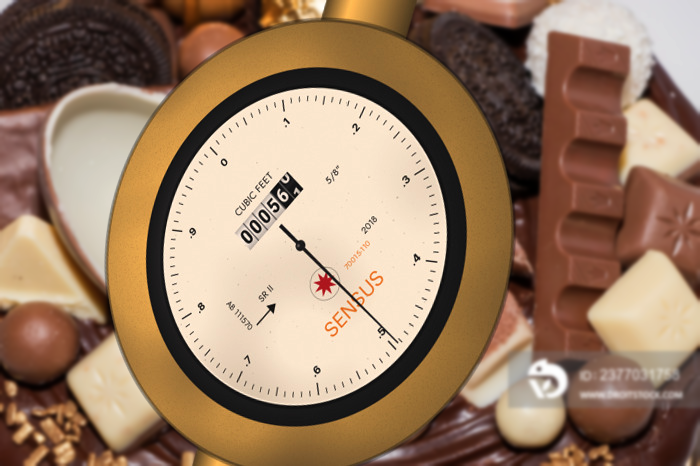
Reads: 560.49ft³
